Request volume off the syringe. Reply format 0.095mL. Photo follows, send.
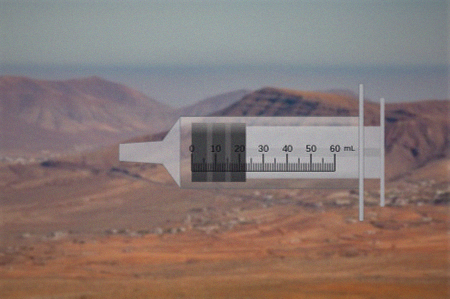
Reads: 0mL
